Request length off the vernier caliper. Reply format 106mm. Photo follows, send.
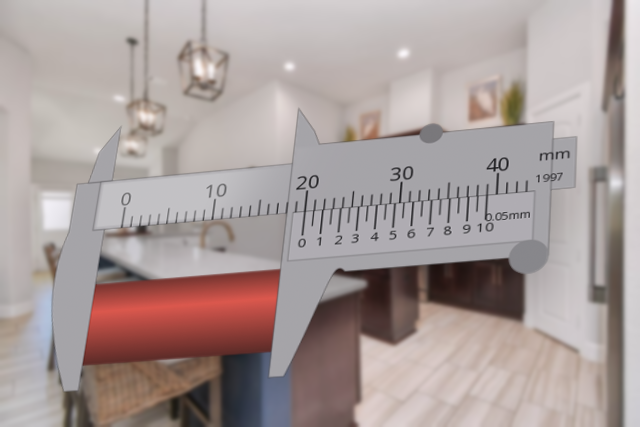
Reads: 20.0mm
